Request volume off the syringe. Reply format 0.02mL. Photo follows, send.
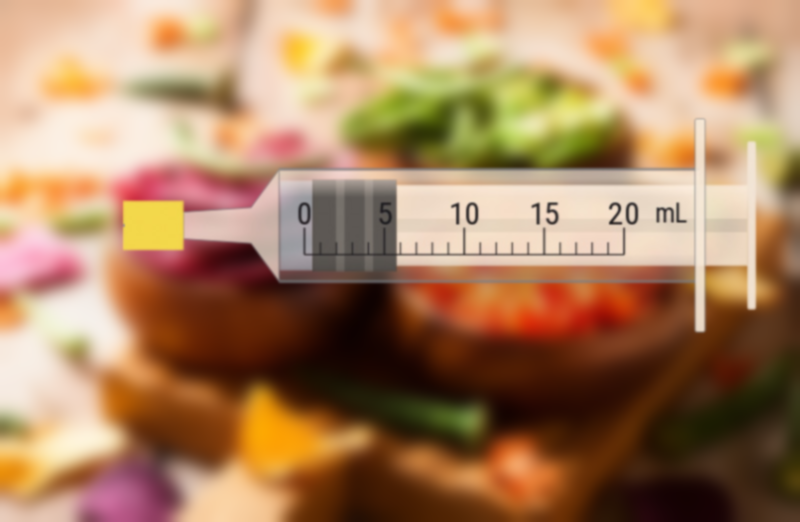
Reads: 0.5mL
